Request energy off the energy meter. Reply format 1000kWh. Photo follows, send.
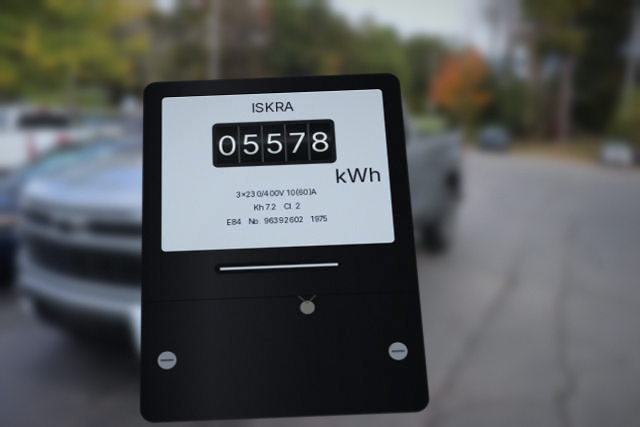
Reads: 5578kWh
